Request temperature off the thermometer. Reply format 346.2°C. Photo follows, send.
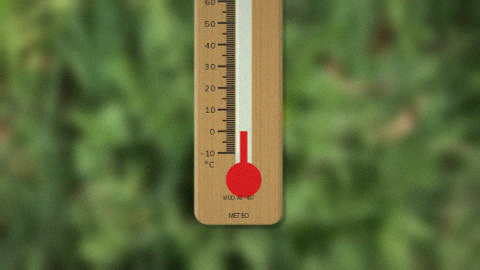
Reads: 0°C
